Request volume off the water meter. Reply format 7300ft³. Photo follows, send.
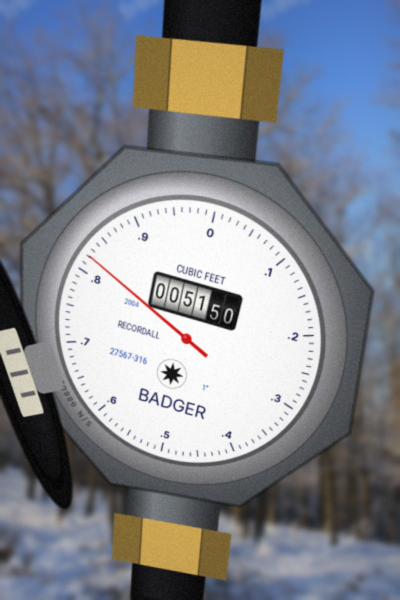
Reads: 5149.82ft³
